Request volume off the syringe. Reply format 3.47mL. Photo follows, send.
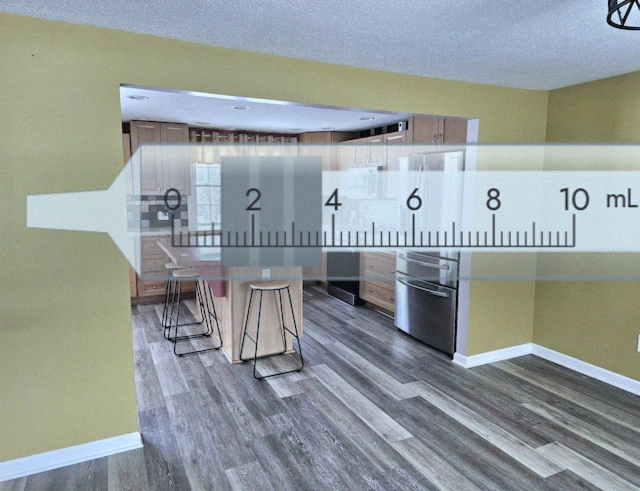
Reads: 1.2mL
